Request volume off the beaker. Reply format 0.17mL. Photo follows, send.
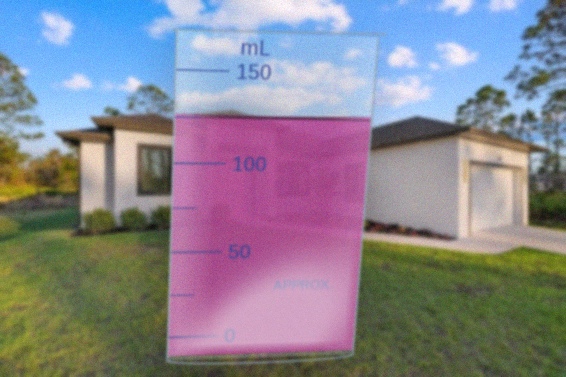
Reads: 125mL
